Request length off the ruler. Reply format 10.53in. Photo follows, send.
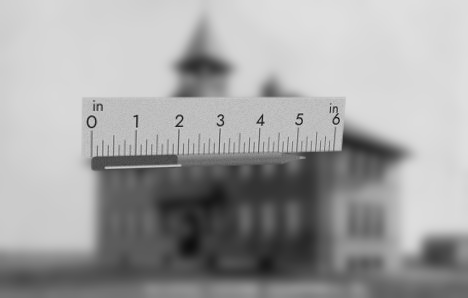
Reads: 5.25in
